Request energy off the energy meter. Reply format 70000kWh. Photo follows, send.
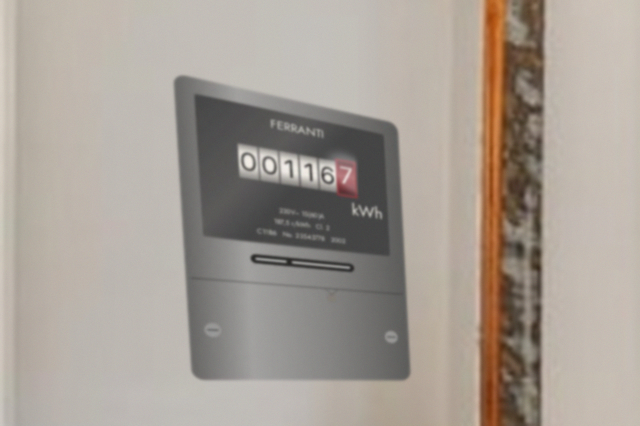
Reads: 116.7kWh
